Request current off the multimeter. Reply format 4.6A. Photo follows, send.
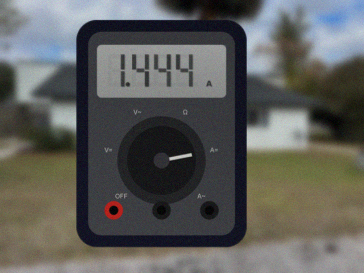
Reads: 1.444A
